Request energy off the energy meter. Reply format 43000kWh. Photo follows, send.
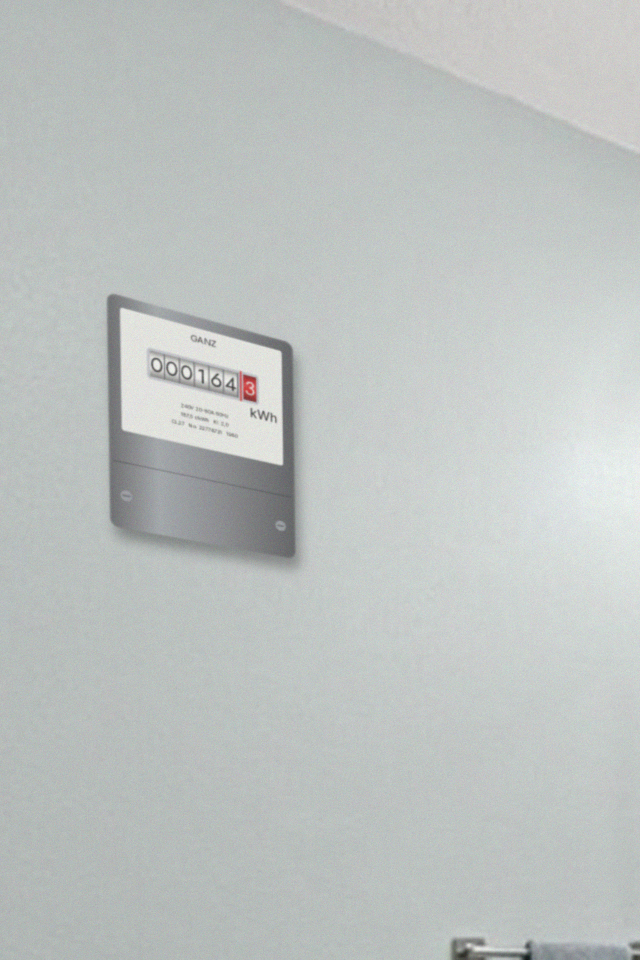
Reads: 164.3kWh
